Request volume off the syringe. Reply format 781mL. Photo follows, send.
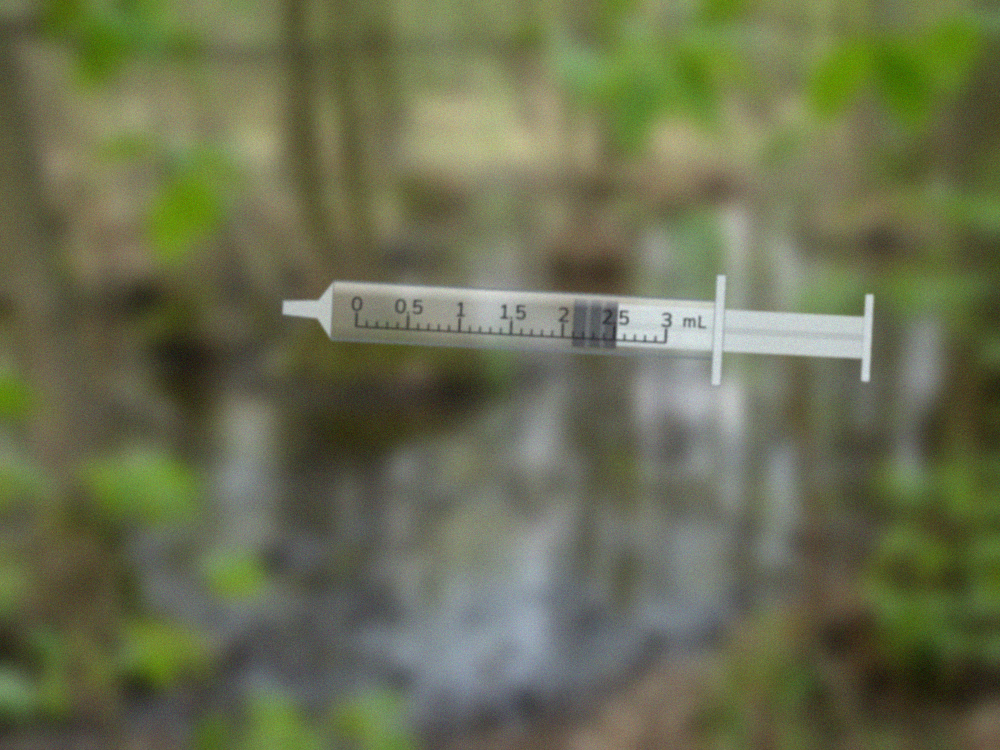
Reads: 2.1mL
